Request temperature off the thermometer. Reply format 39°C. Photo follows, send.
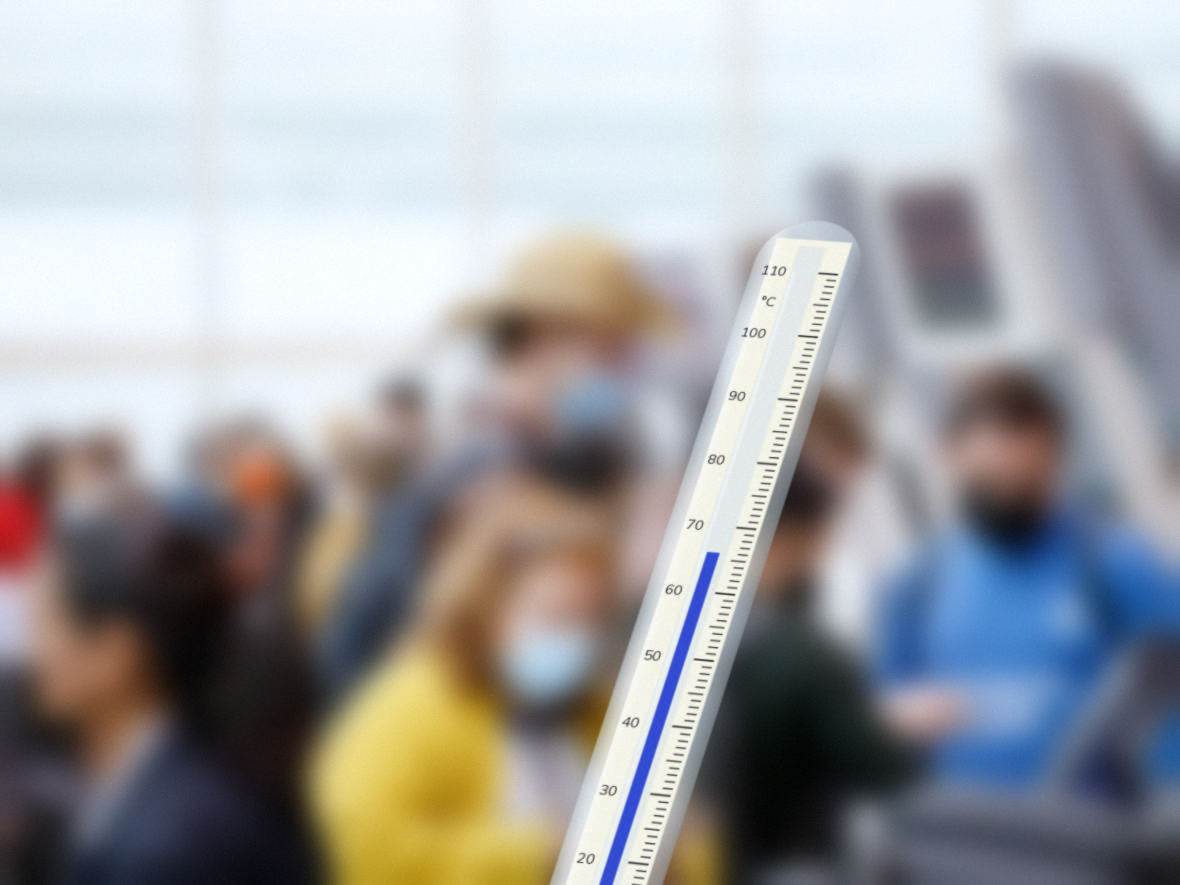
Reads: 66°C
